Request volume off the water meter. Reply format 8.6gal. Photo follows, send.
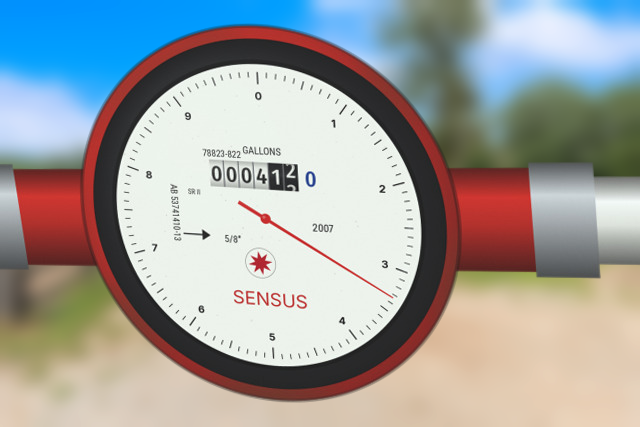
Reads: 4123.3gal
